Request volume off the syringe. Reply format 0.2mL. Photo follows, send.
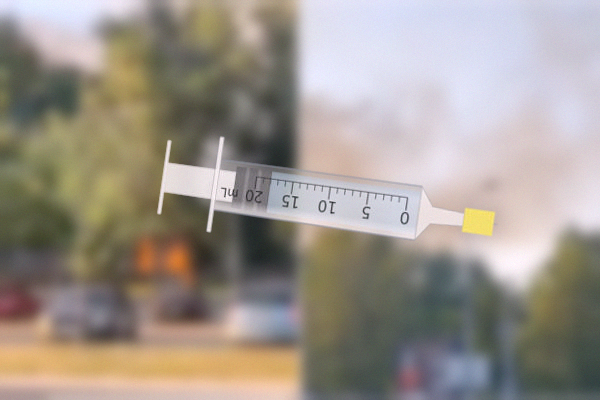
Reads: 18mL
